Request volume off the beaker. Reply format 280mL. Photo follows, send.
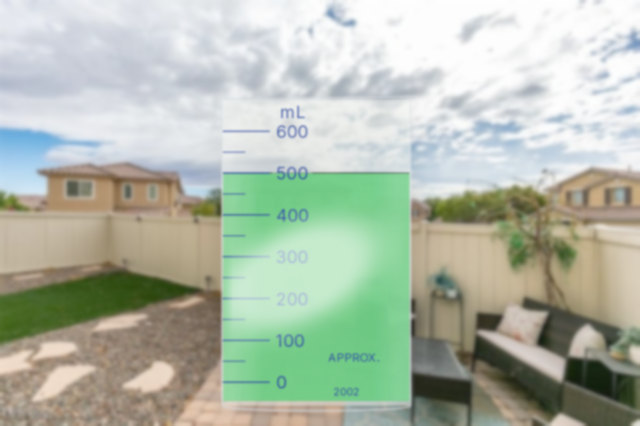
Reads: 500mL
